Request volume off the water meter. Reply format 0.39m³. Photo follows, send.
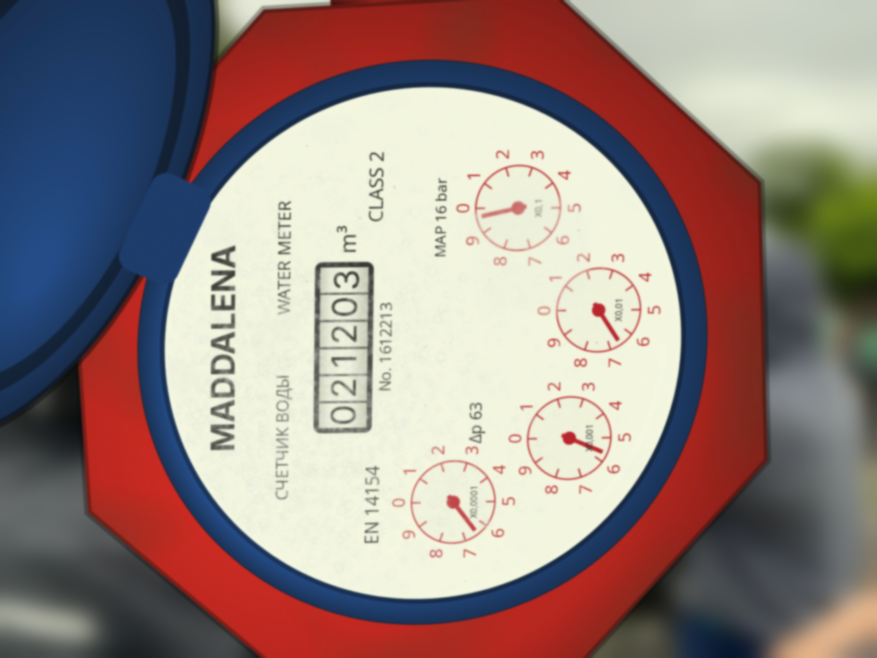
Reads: 21202.9656m³
